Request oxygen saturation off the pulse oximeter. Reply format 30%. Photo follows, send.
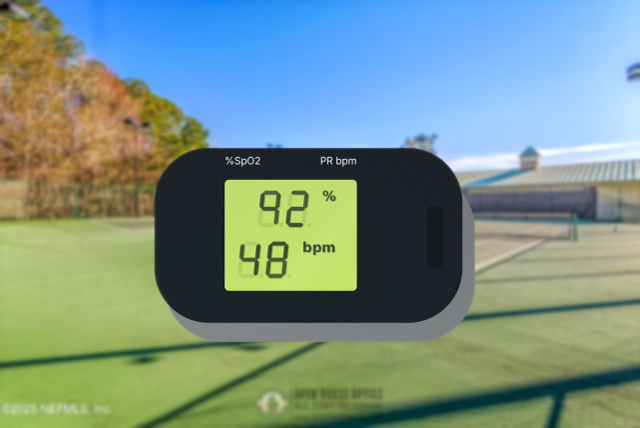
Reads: 92%
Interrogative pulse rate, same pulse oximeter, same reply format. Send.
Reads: 48bpm
